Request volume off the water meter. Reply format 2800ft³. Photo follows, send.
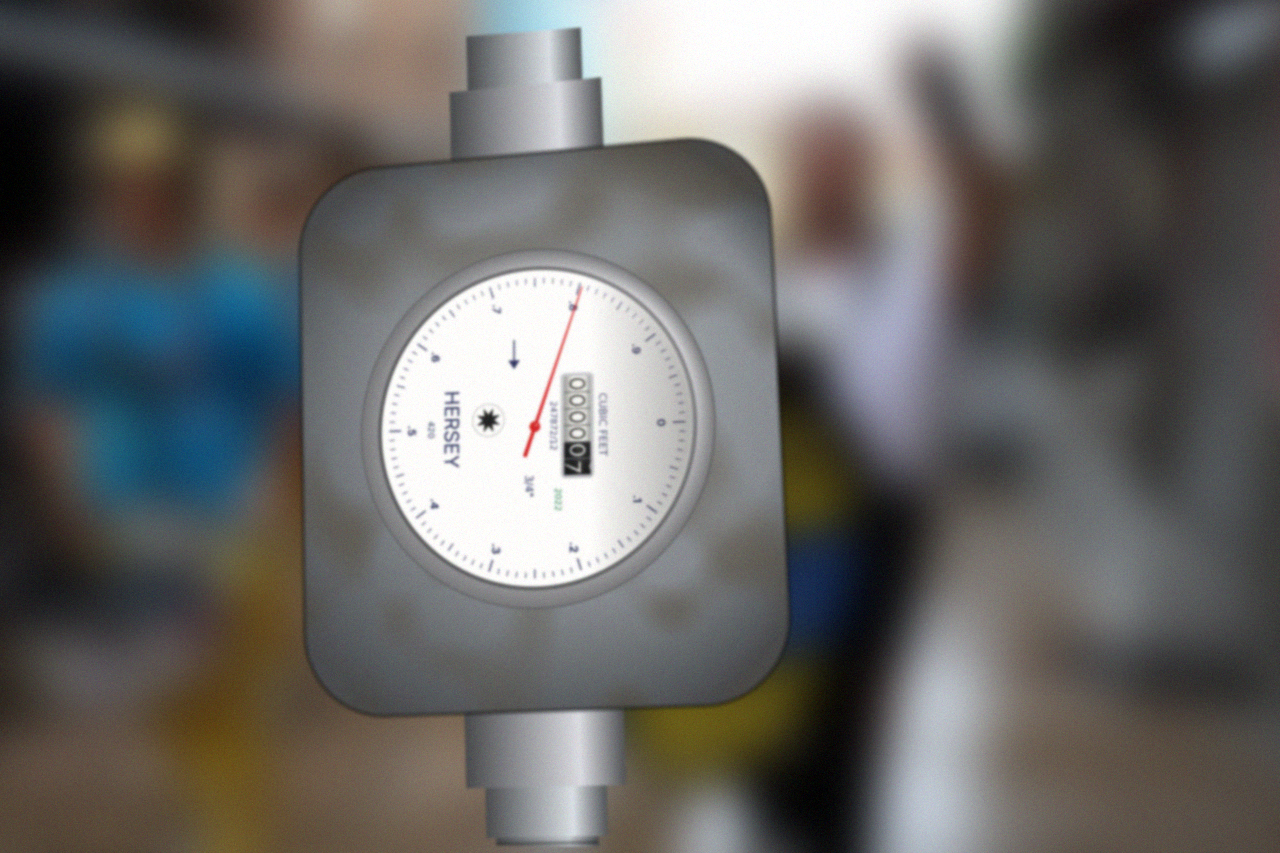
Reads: 6.80ft³
